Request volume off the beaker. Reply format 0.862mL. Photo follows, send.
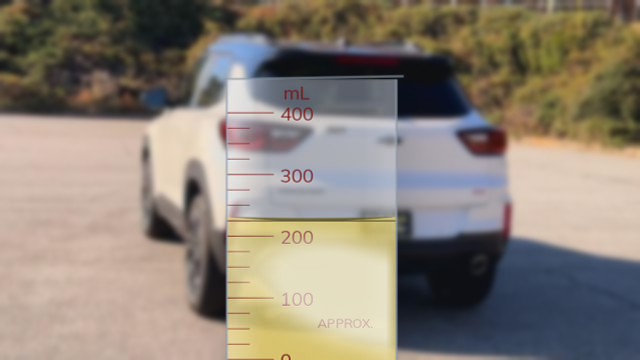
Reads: 225mL
